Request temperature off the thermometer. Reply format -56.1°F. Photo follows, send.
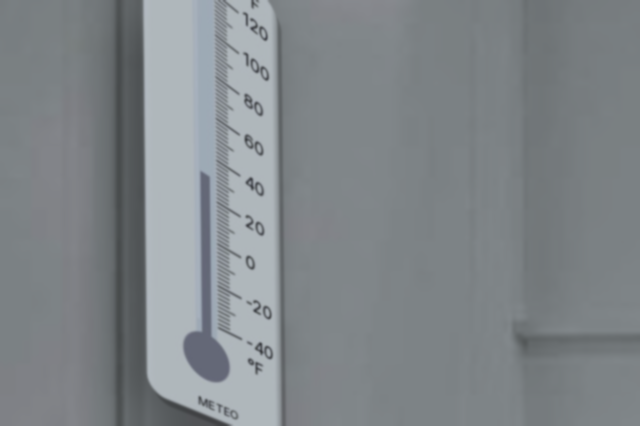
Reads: 30°F
